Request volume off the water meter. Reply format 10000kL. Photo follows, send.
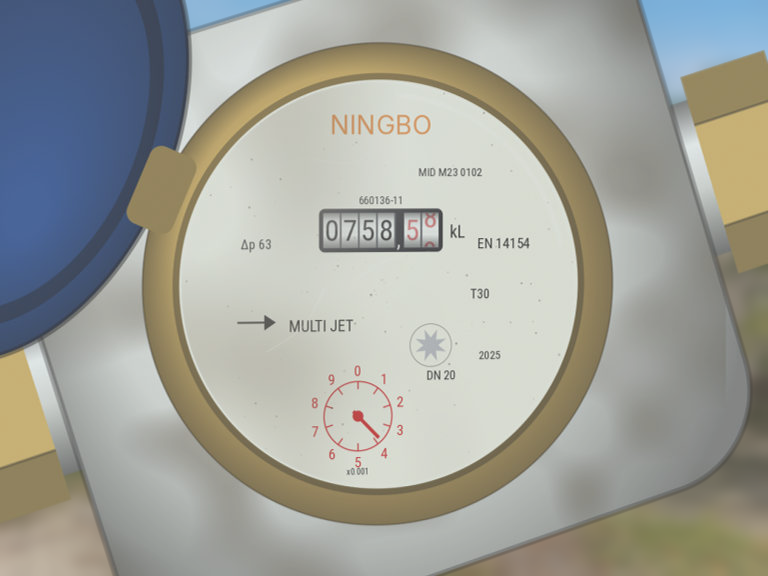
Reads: 758.583kL
